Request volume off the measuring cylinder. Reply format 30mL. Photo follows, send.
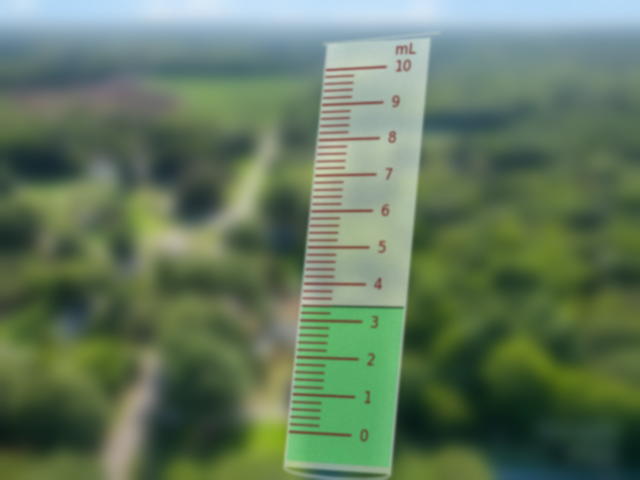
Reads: 3.4mL
